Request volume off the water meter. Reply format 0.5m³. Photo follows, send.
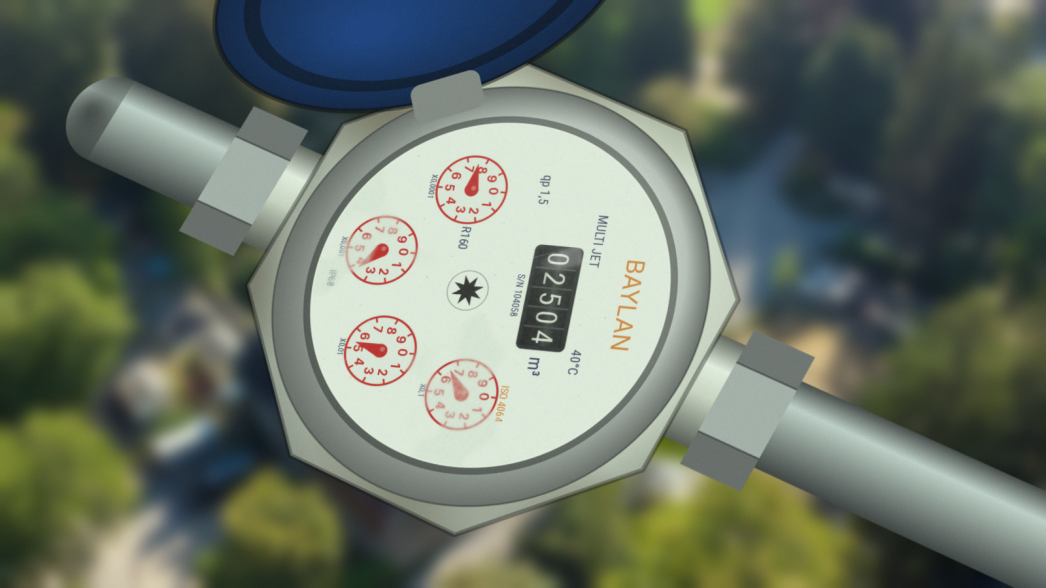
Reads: 2504.6537m³
